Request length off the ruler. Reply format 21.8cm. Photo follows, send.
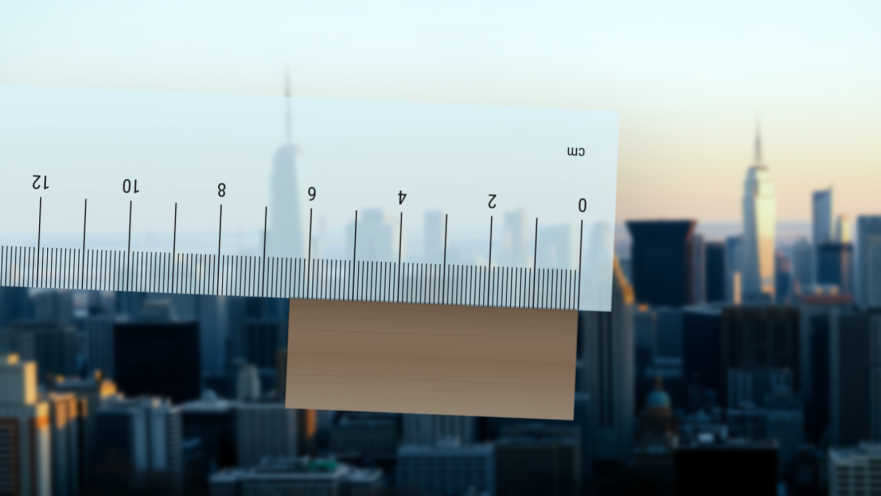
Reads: 6.4cm
